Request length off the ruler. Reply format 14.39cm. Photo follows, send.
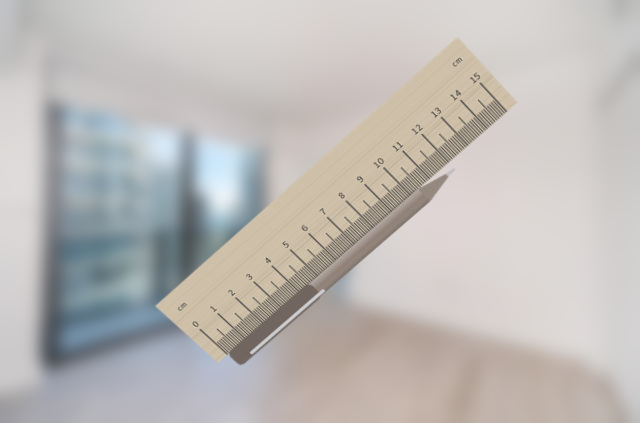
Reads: 12cm
